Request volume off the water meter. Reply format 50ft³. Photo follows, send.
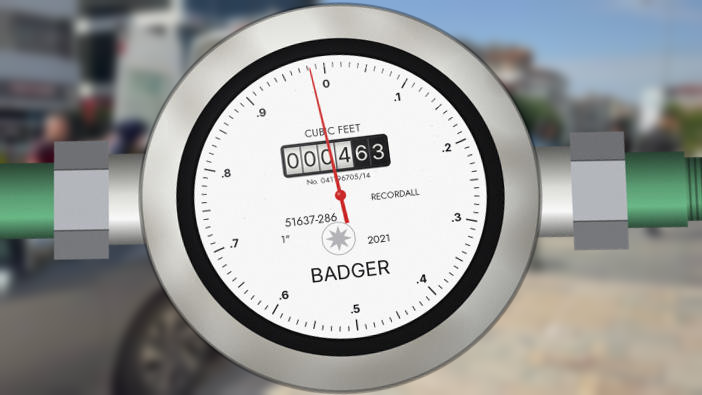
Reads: 462.98ft³
